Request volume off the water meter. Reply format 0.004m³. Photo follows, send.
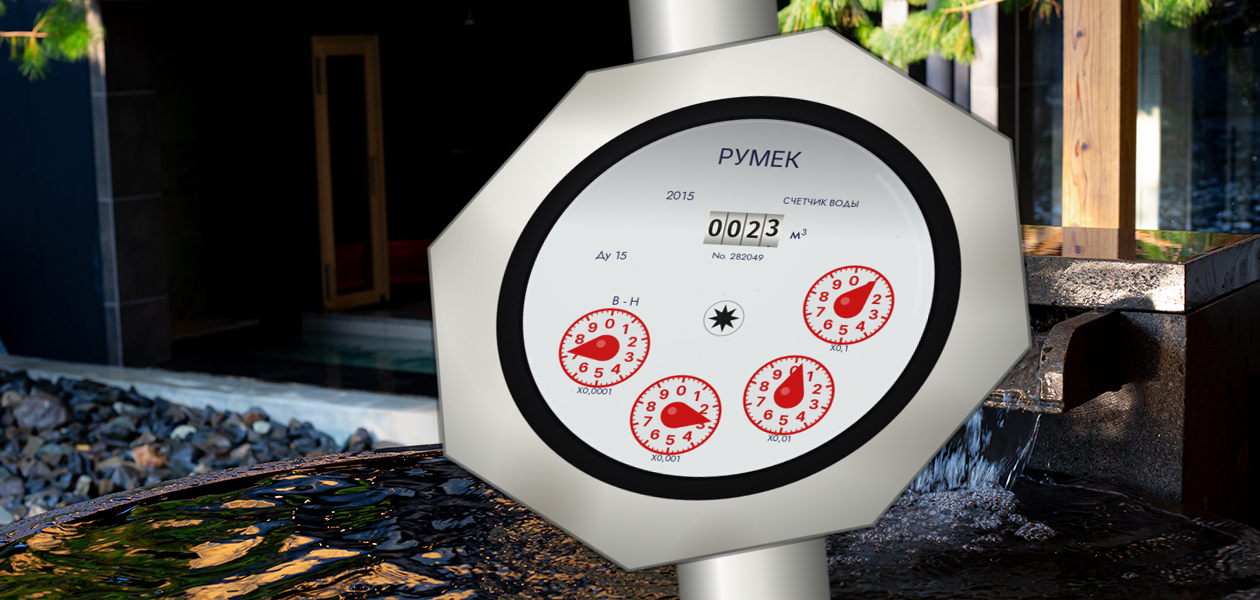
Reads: 23.1027m³
